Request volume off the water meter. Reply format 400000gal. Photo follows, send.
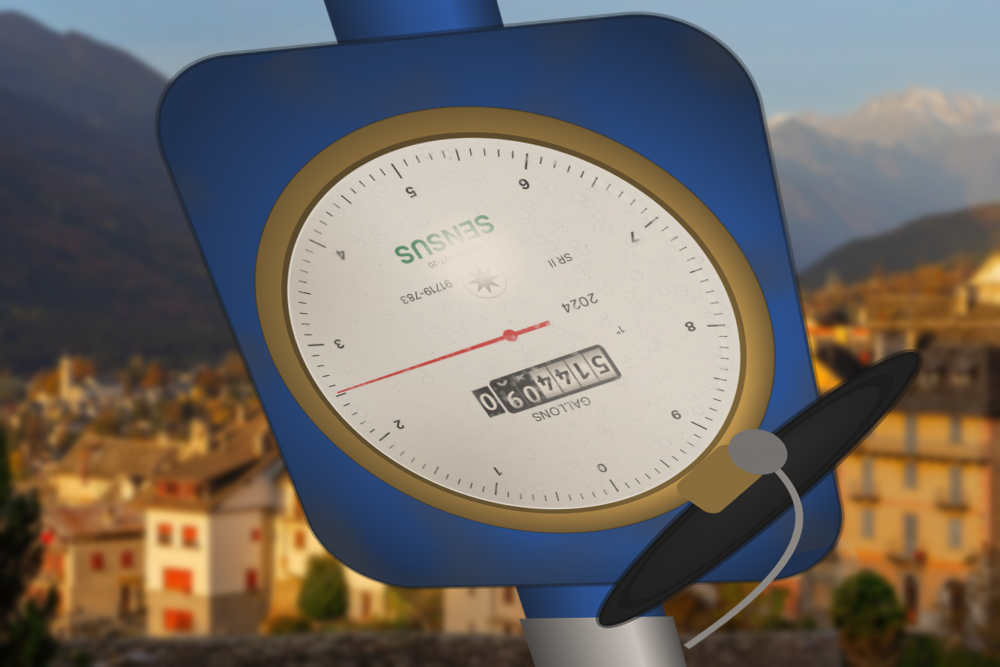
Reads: 5144092.5gal
